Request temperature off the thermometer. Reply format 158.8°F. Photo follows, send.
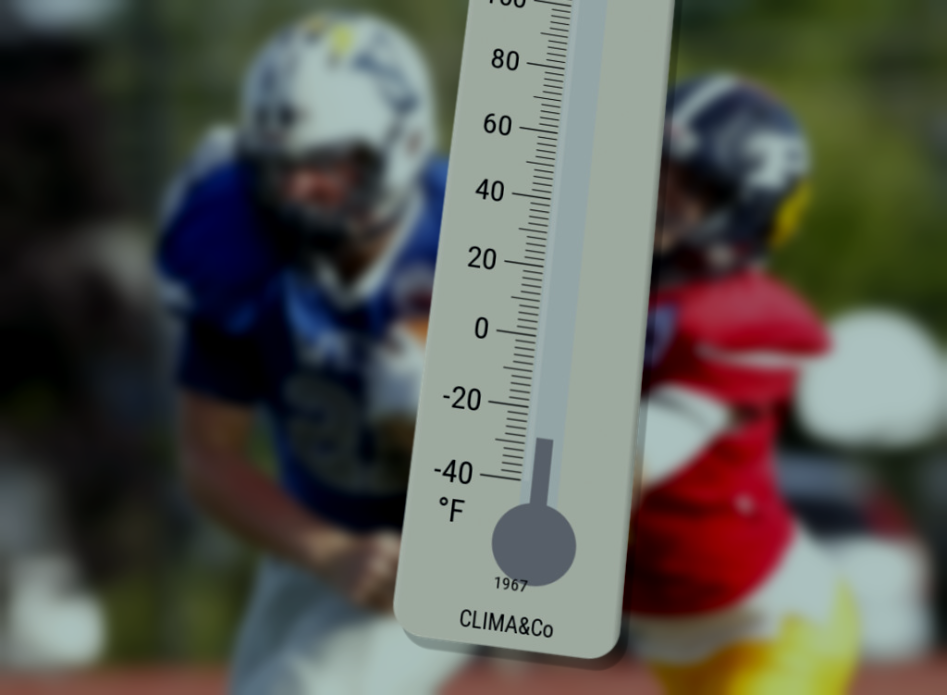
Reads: -28°F
